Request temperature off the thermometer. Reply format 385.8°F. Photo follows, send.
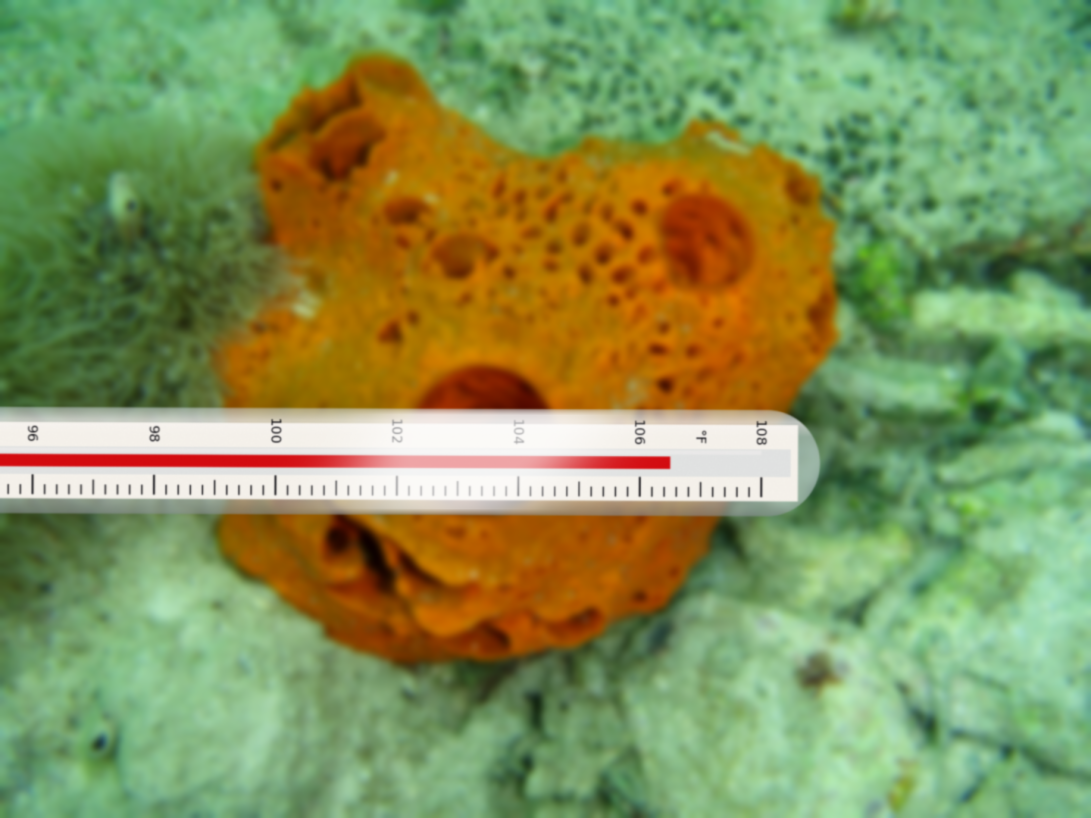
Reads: 106.5°F
